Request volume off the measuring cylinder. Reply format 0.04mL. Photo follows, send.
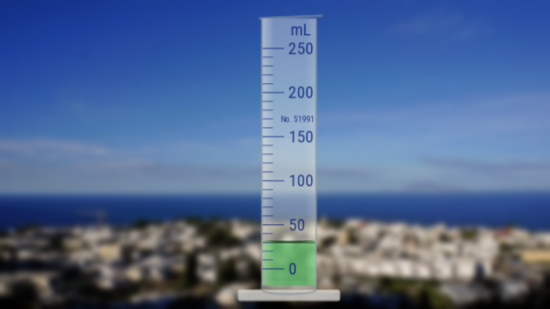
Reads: 30mL
